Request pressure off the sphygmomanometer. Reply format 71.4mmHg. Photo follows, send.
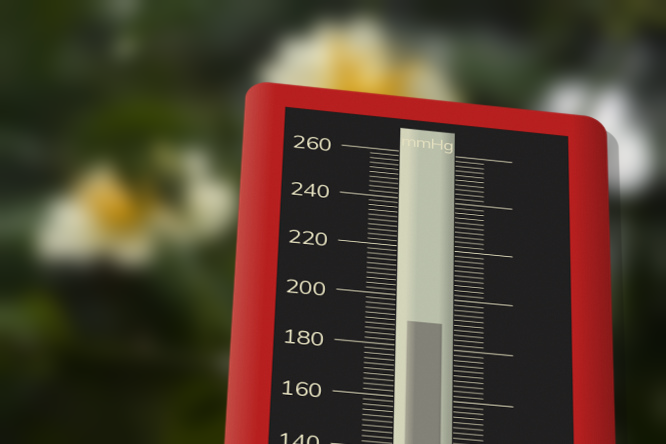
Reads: 190mmHg
